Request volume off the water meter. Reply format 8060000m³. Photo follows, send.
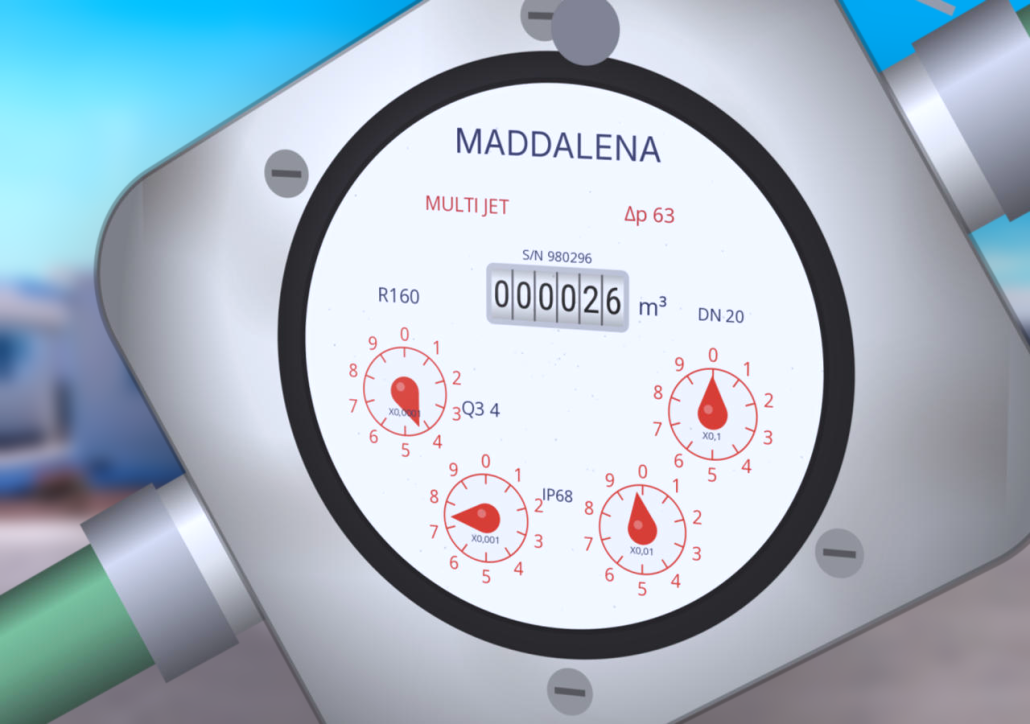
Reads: 25.9974m³
